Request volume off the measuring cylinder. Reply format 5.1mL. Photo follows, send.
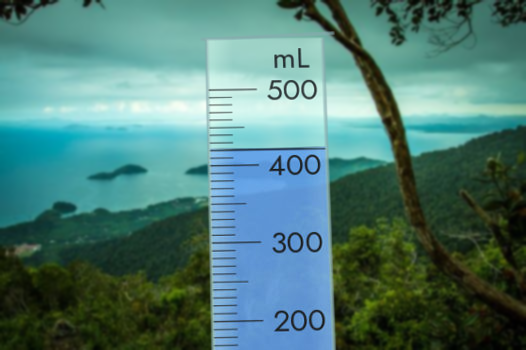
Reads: 420mL
